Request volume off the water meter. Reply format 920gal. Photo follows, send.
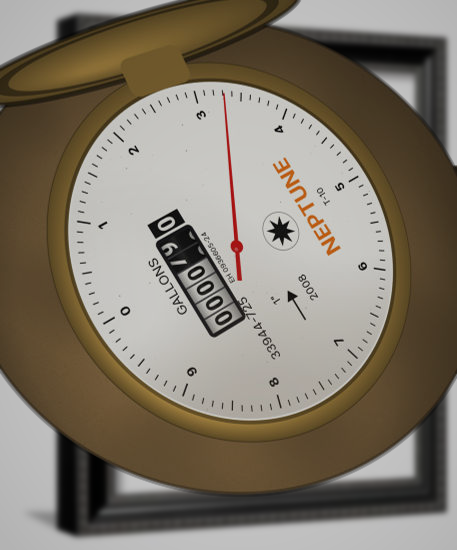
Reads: 793.3gal
